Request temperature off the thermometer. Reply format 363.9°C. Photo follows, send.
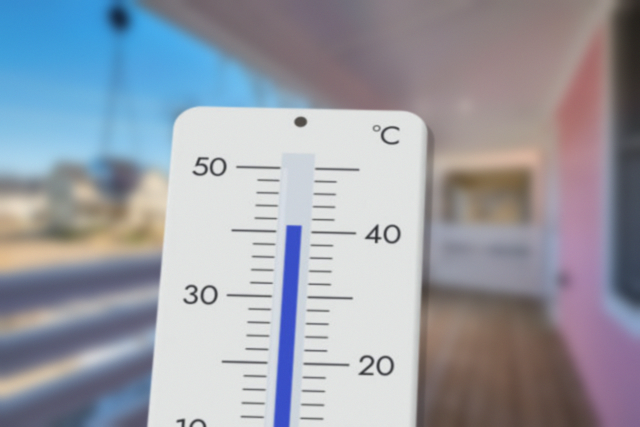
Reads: 41°C
